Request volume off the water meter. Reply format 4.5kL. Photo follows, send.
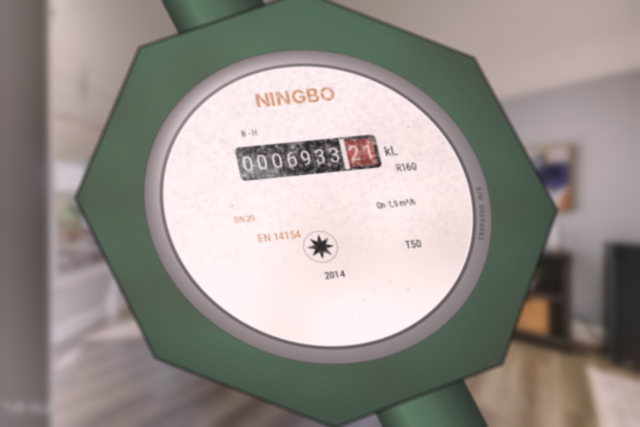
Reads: 6933.21kL
